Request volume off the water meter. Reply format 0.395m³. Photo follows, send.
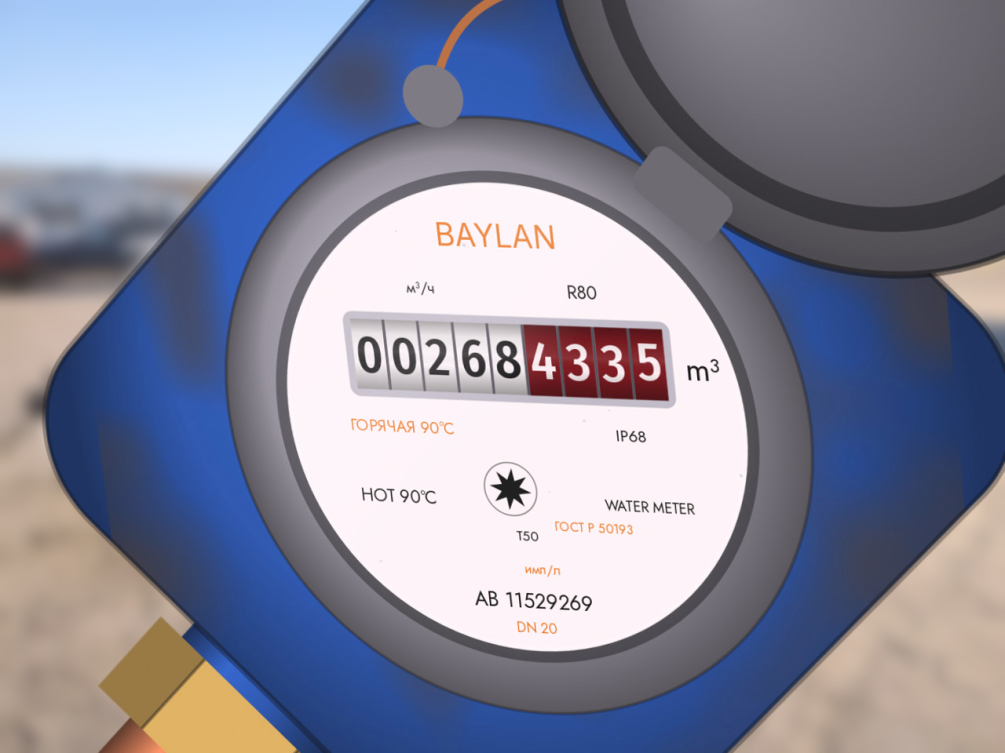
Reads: 268.4335m³
